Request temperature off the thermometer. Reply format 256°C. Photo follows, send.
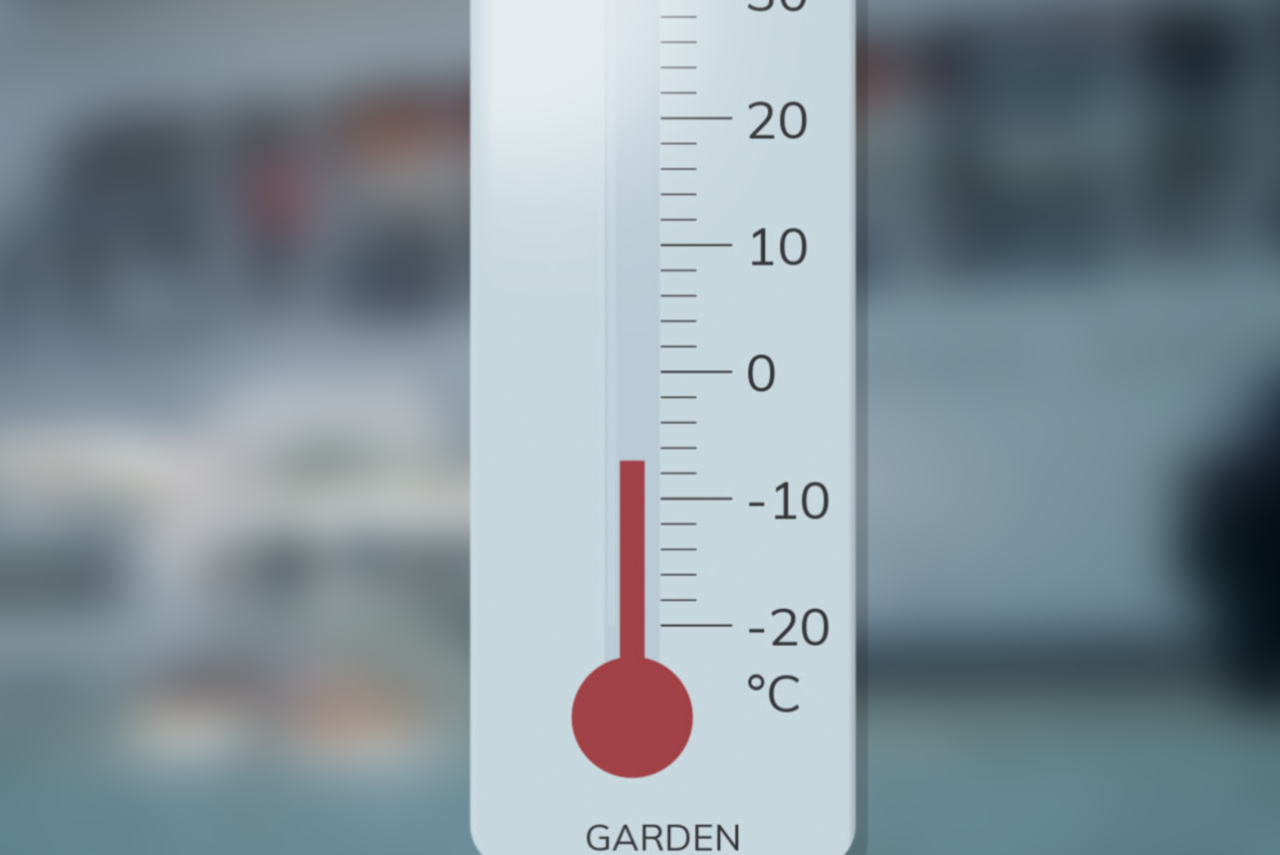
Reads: -7°C
